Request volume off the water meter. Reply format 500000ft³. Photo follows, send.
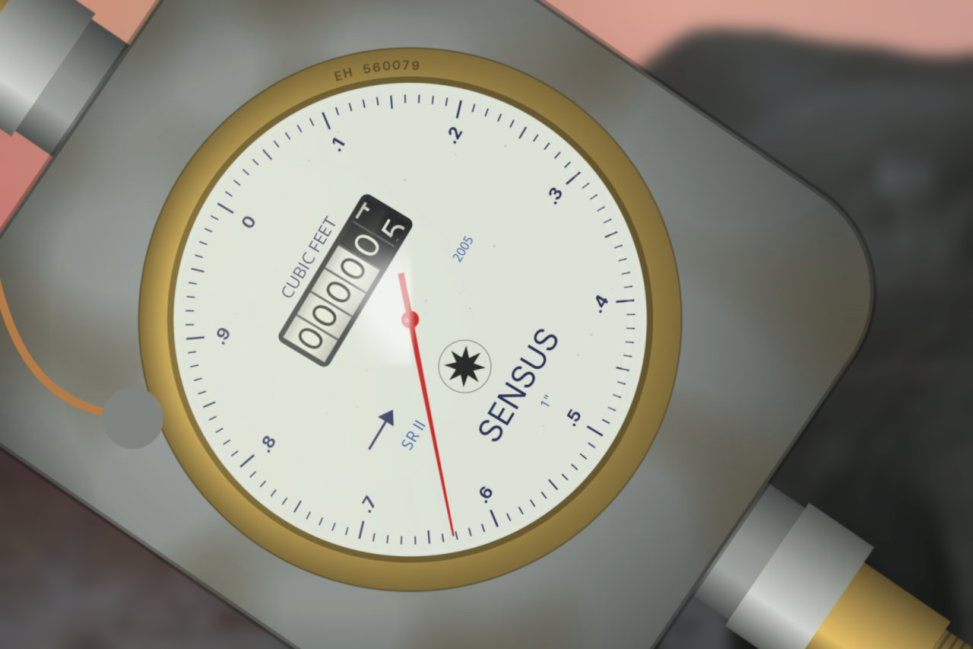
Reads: 4.63ft³
